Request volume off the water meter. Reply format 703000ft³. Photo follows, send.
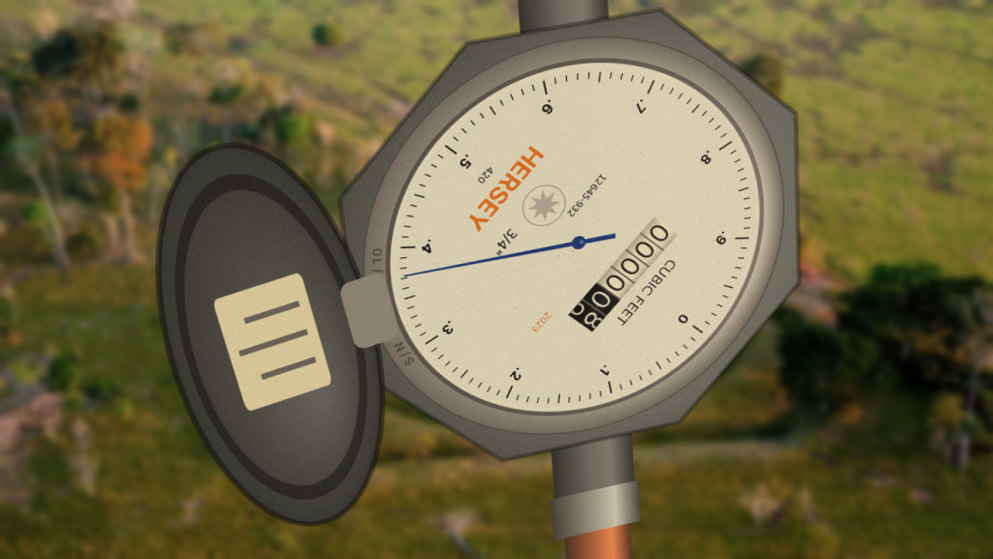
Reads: 8.37ft³
